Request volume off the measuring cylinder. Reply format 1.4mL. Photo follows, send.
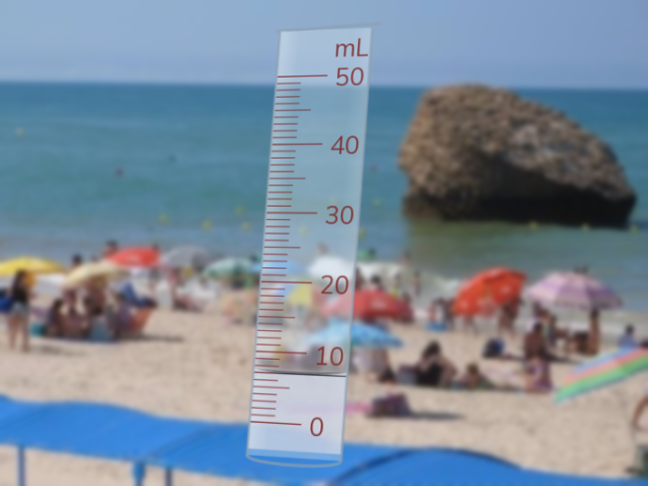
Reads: 7mL
